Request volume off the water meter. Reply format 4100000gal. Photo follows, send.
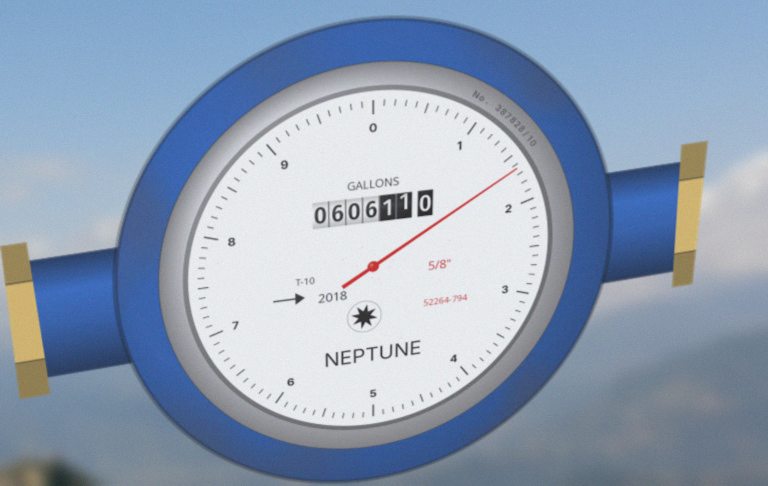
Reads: 606111.6gal
